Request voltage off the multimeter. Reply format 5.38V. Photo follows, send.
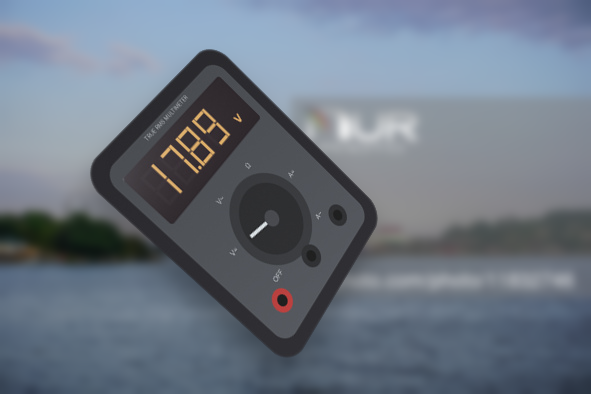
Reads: 17.89V
